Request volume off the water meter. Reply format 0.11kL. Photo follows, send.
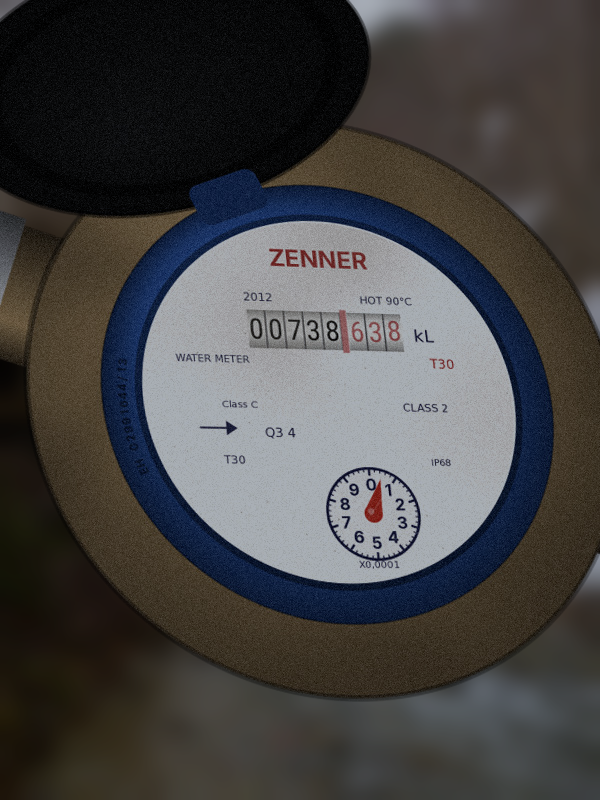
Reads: 738.6380kL
